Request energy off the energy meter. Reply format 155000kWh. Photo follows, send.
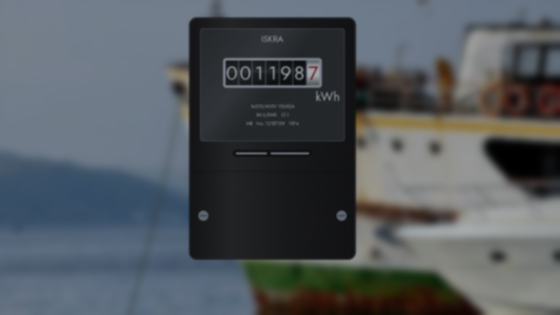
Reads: 1198.7kWh
